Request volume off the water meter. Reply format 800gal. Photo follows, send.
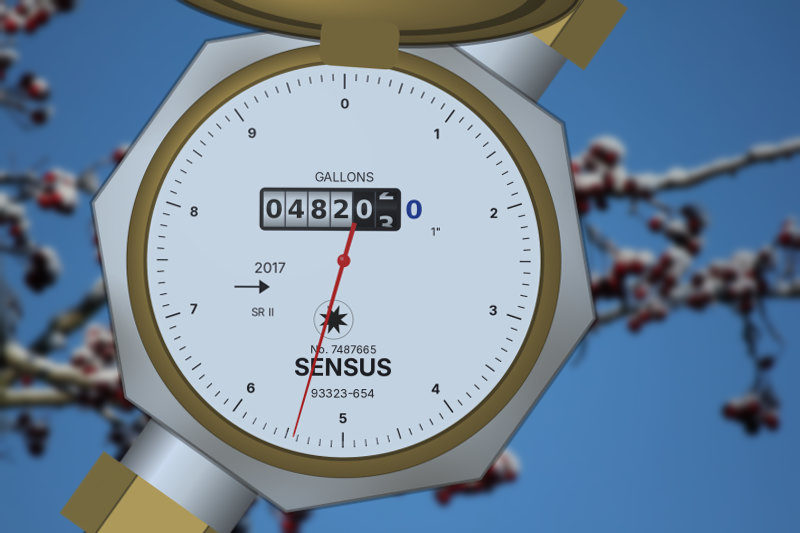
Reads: 482025.4gal
